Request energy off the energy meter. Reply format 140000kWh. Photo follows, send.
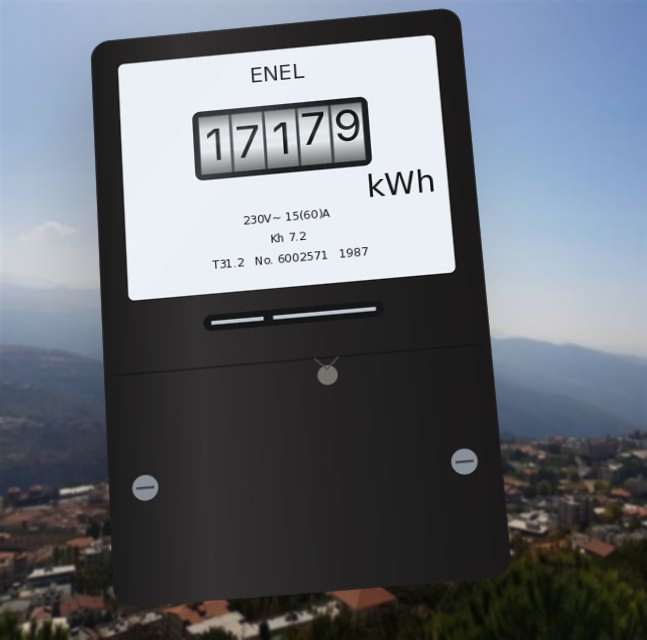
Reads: 17179kWh
